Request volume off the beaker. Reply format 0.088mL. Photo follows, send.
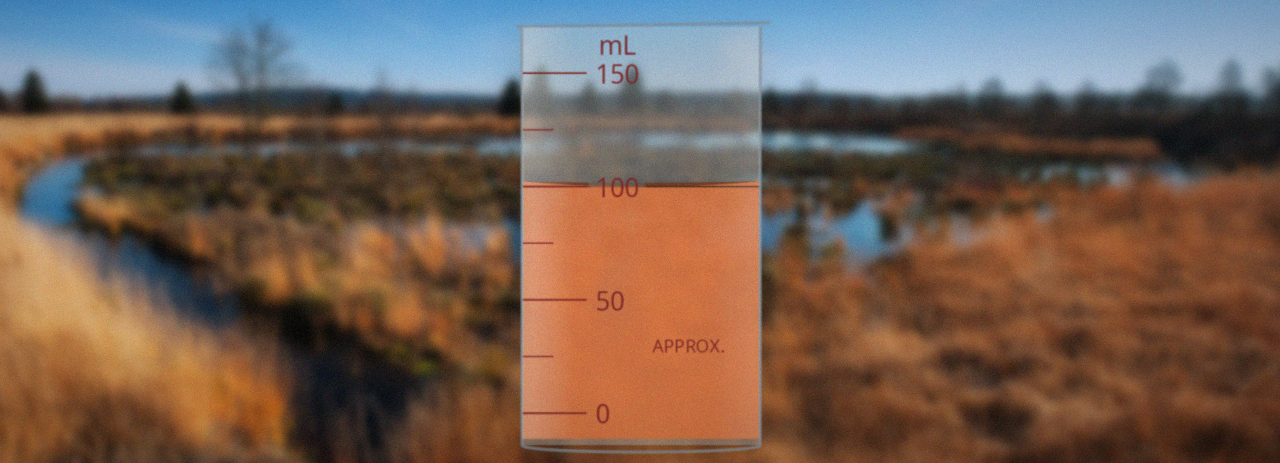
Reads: 100mL
